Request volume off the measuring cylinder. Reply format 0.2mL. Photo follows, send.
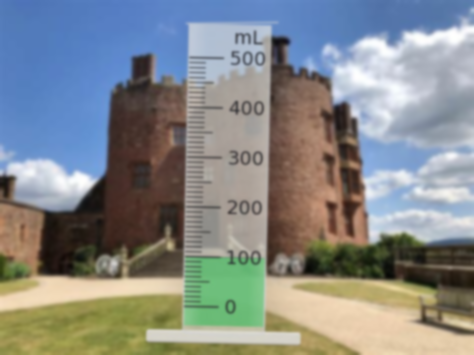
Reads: 100mL
